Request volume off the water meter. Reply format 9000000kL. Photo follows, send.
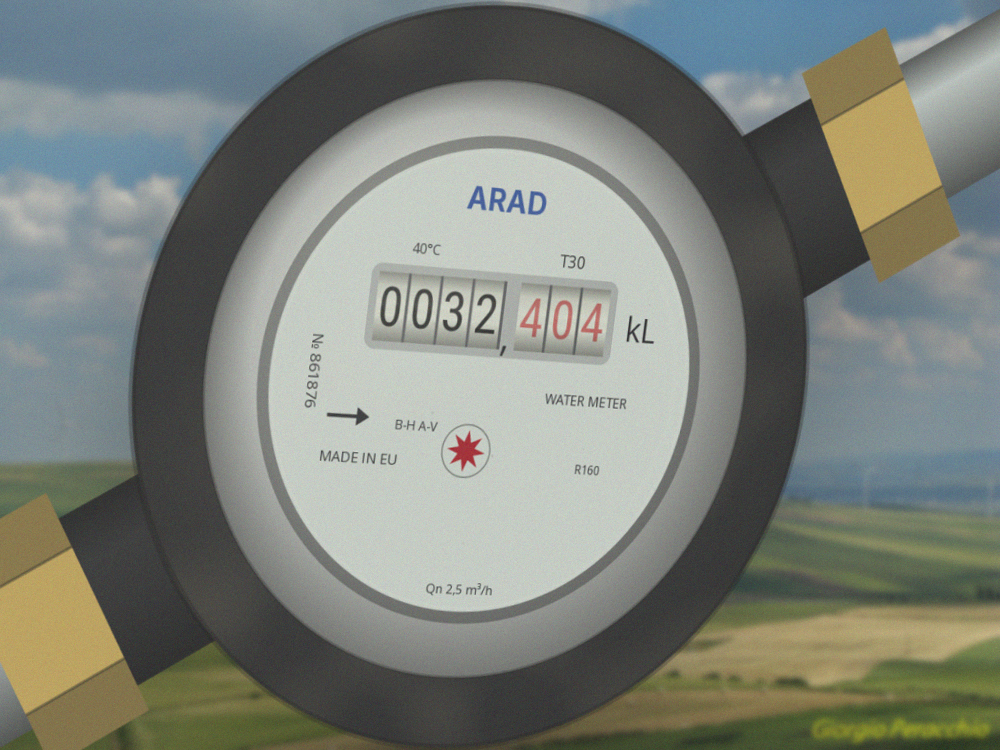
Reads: 32.404kL
